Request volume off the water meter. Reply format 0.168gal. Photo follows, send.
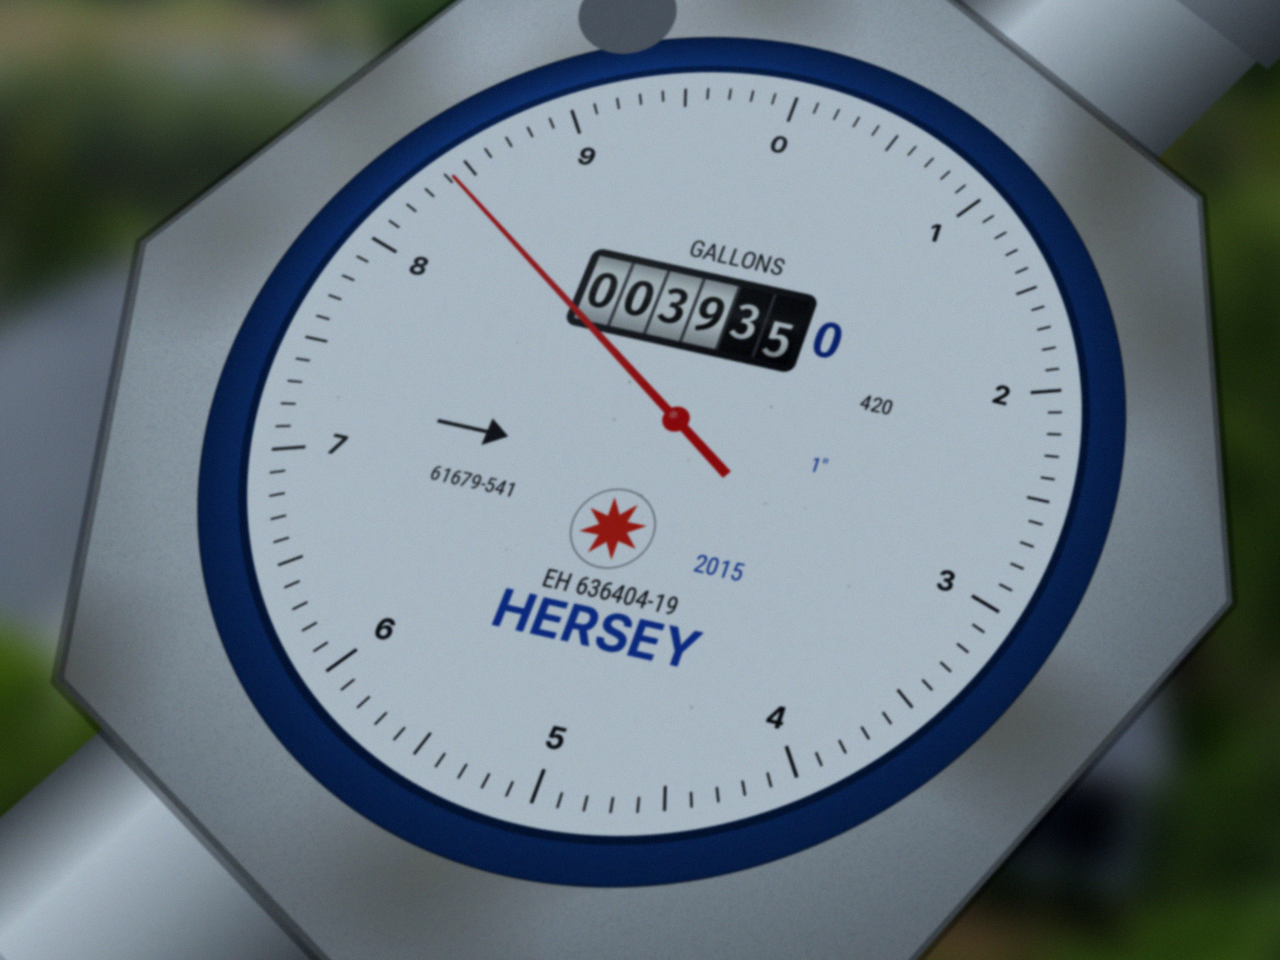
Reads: 39348.4gal
